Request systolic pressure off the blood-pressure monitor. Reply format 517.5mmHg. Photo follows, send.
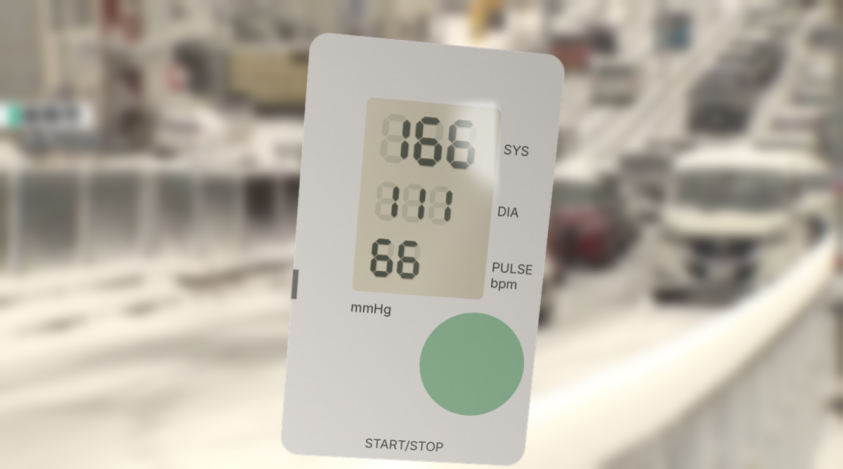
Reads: 166mmHg
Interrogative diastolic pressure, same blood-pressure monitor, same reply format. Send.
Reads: 111mmHg
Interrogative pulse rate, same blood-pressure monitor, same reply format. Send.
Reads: 66bpm
